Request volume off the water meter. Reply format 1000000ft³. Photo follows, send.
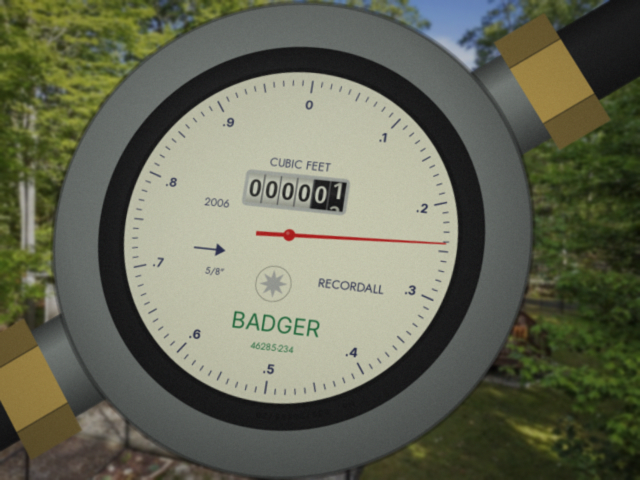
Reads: 1.24ft³
